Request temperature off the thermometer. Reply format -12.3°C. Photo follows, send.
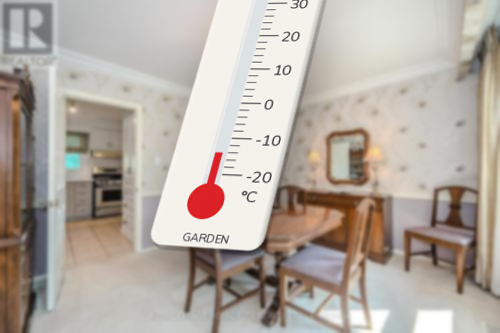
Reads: -14°C
